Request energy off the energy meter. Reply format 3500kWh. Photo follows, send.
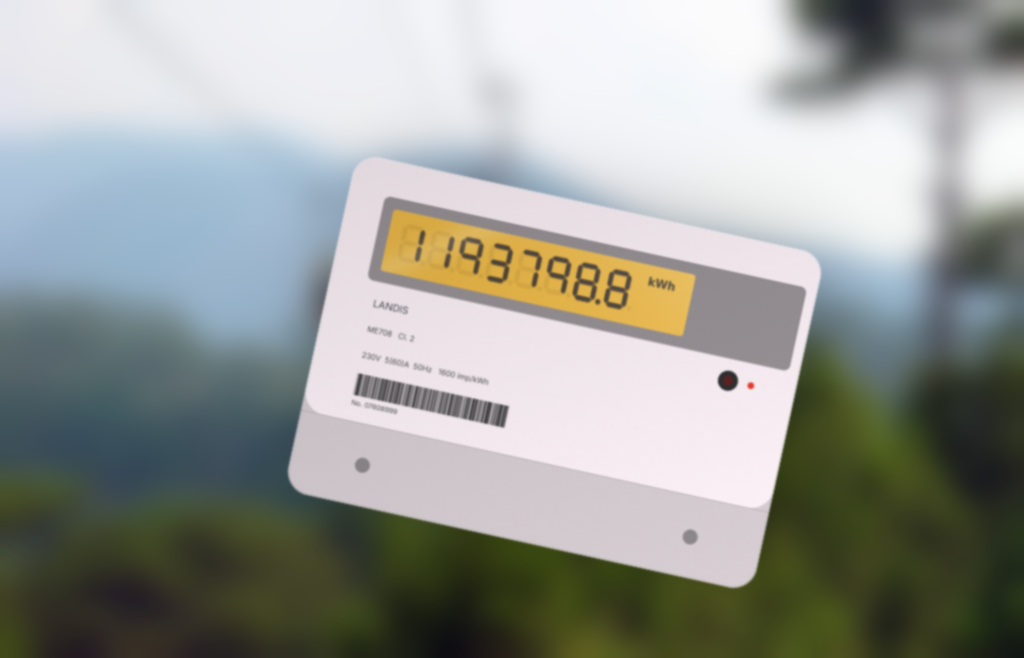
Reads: 1193798.8kWh
